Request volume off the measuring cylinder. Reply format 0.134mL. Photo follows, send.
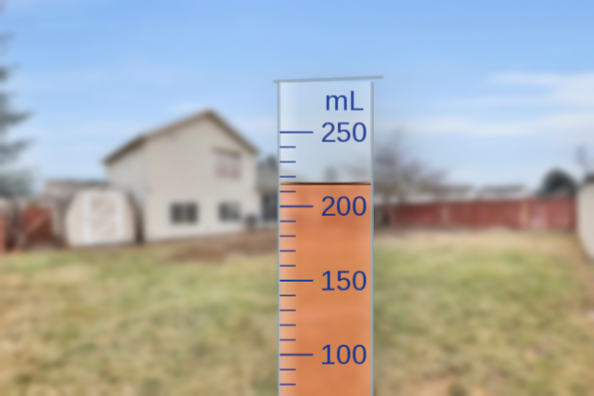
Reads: 215mL
